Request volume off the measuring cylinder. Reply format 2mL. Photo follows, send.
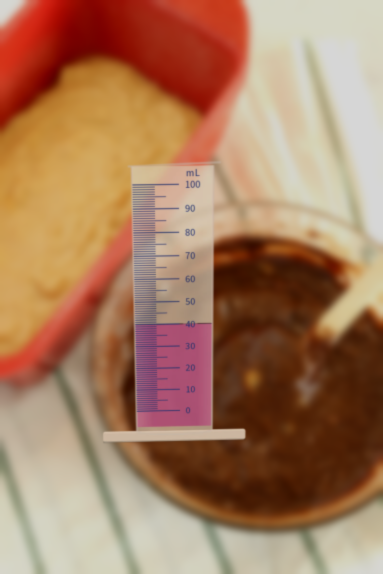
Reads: 40mL
